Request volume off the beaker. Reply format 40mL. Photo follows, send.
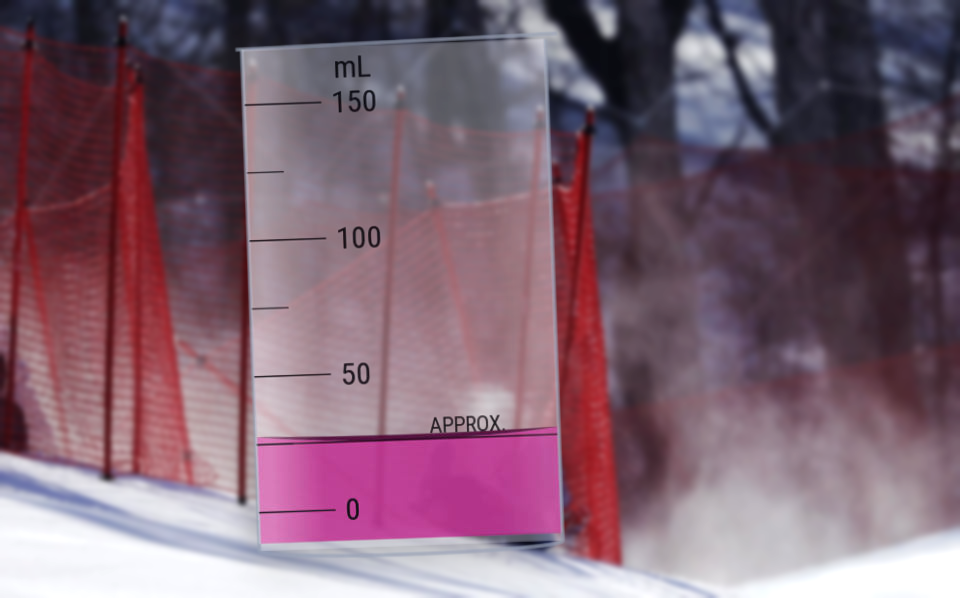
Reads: 25mL
